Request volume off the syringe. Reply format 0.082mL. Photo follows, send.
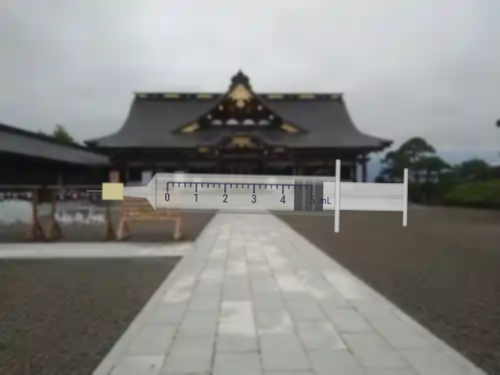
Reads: 4.4mL
